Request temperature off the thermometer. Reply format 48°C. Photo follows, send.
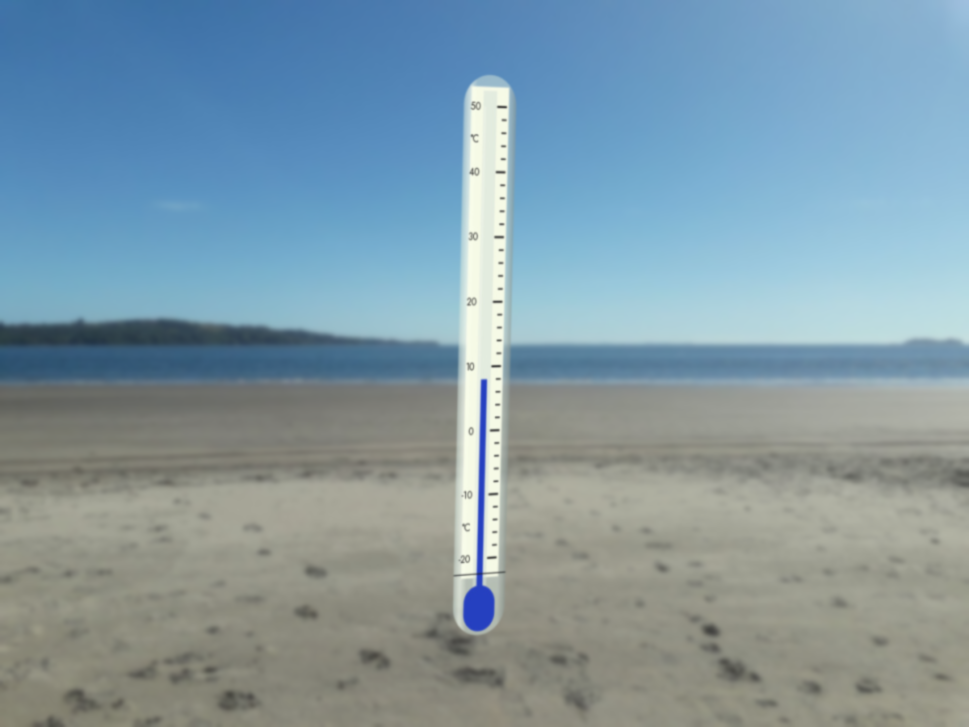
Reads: 8°C
